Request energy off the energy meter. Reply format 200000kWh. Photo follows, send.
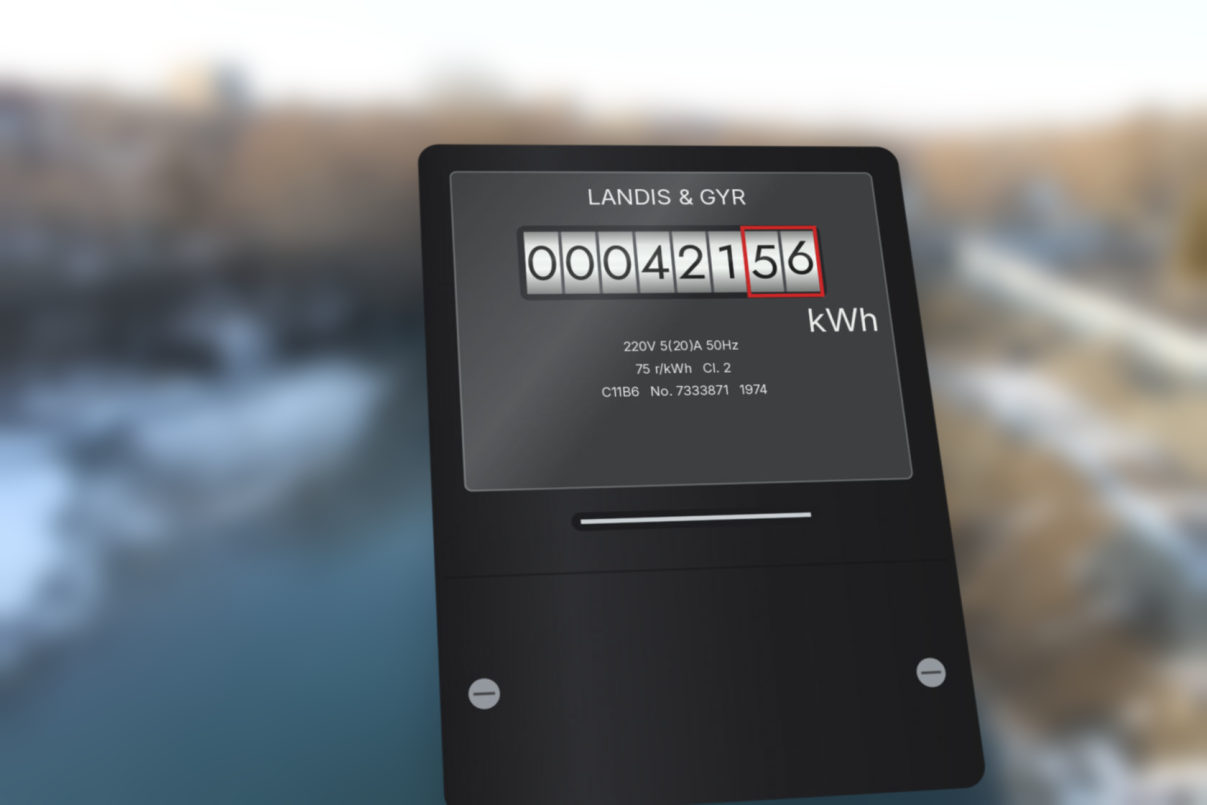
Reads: 421.56kWh
